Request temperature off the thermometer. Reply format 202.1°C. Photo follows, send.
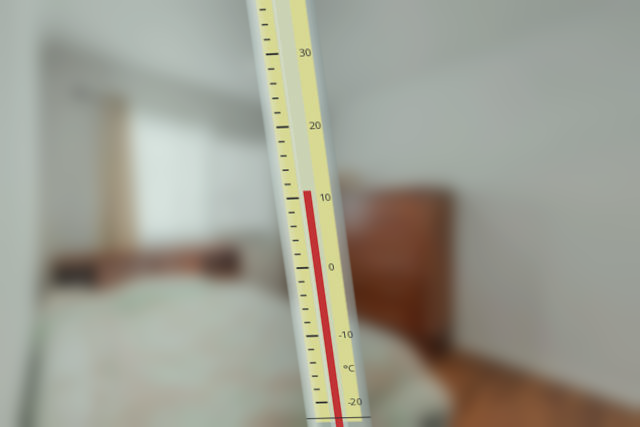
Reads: 11°C
